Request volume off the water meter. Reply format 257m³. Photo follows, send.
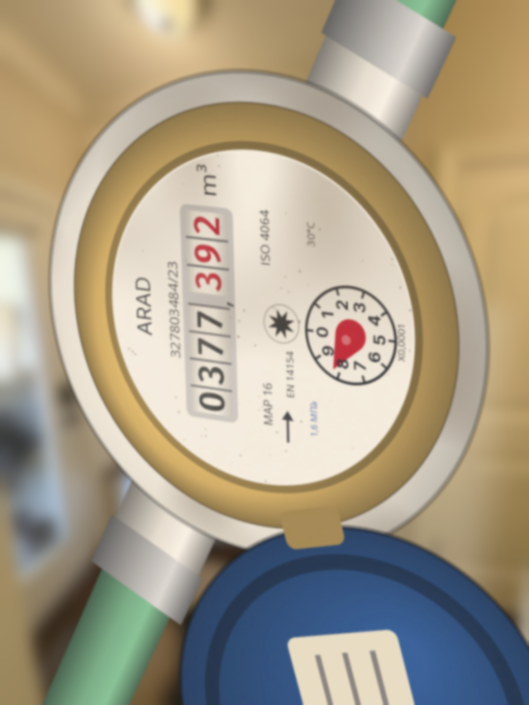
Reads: 377.3928m³
